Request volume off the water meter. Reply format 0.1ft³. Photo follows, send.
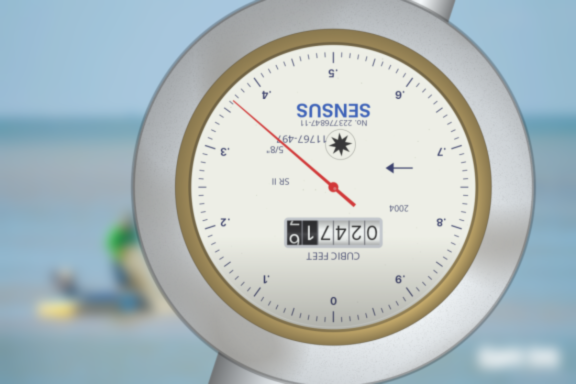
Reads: 24716.36ft³
